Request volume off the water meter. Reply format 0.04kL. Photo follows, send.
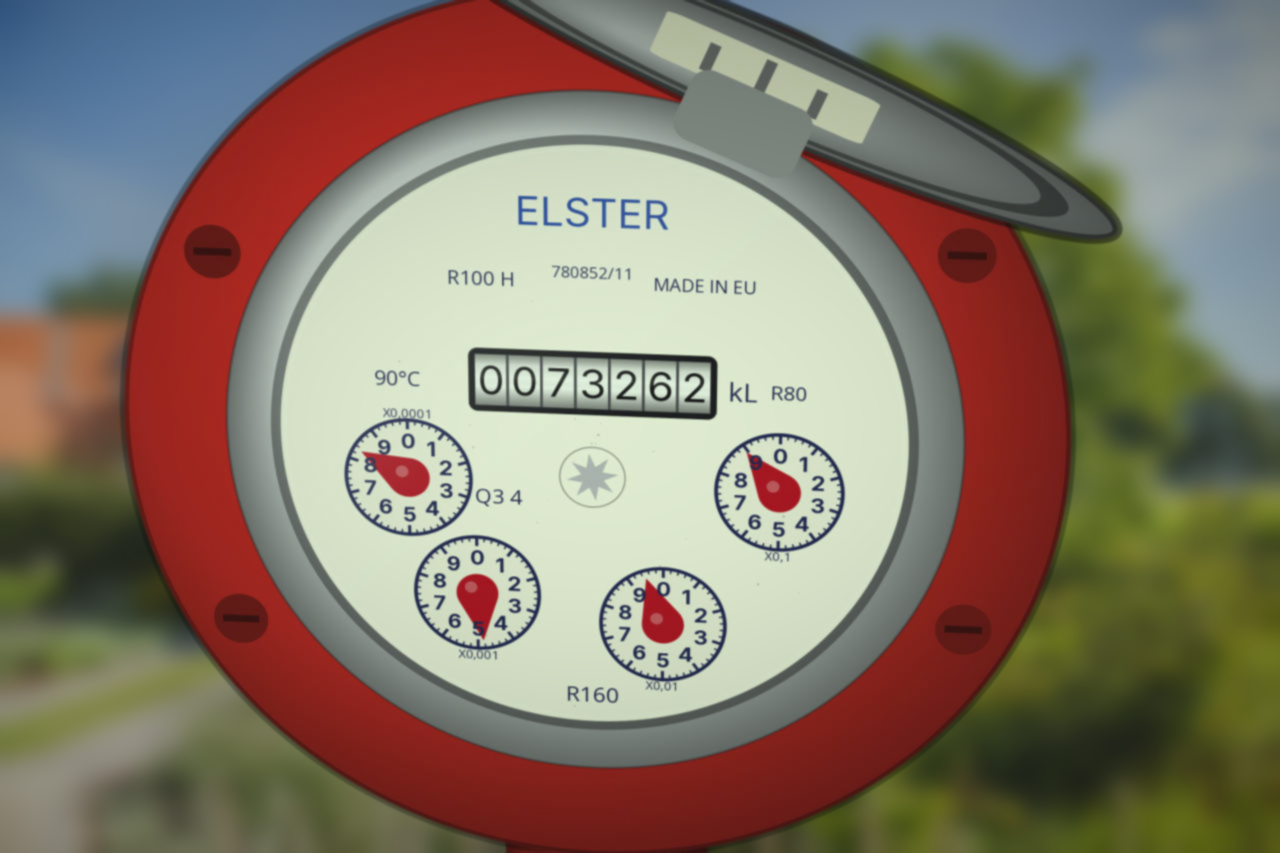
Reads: 73262.8948kL
